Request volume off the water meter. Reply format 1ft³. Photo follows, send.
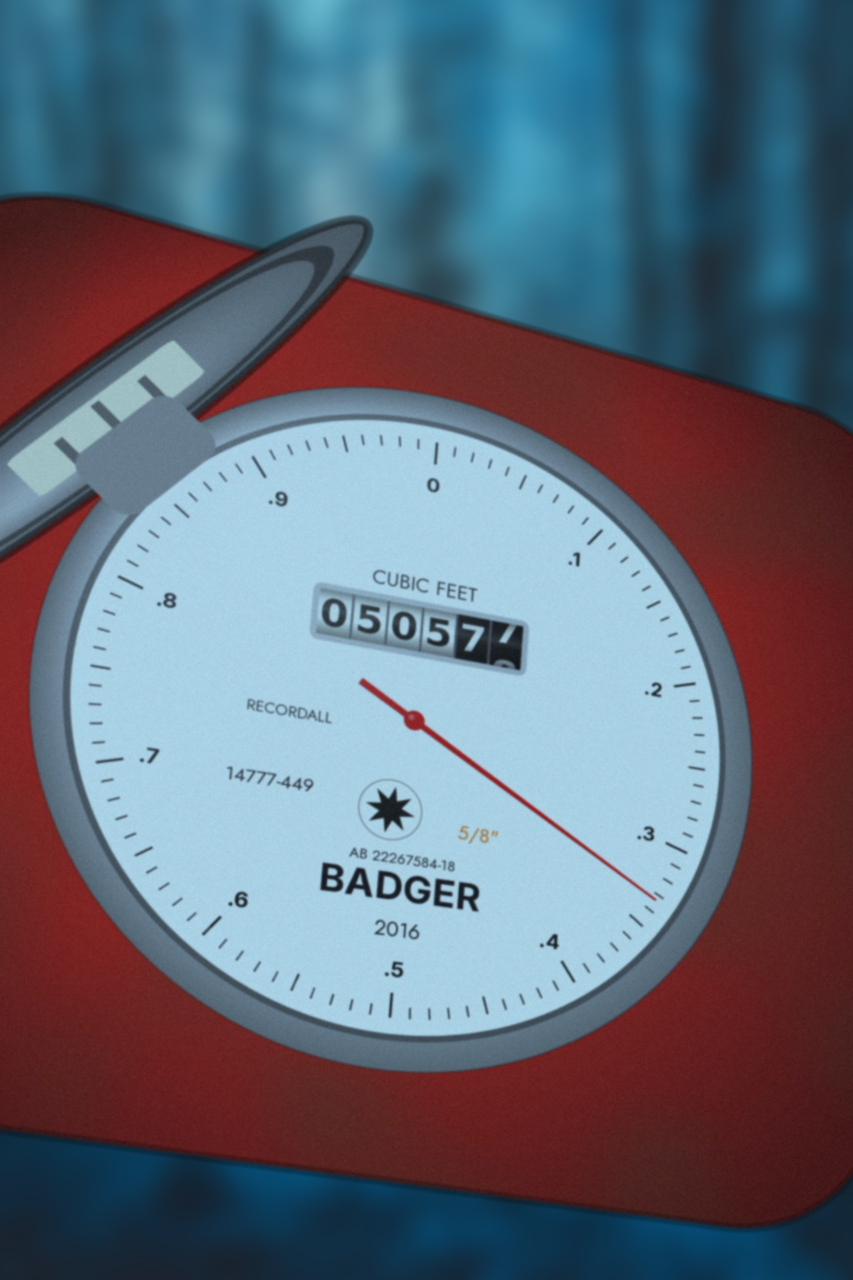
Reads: 50577.33ft³
